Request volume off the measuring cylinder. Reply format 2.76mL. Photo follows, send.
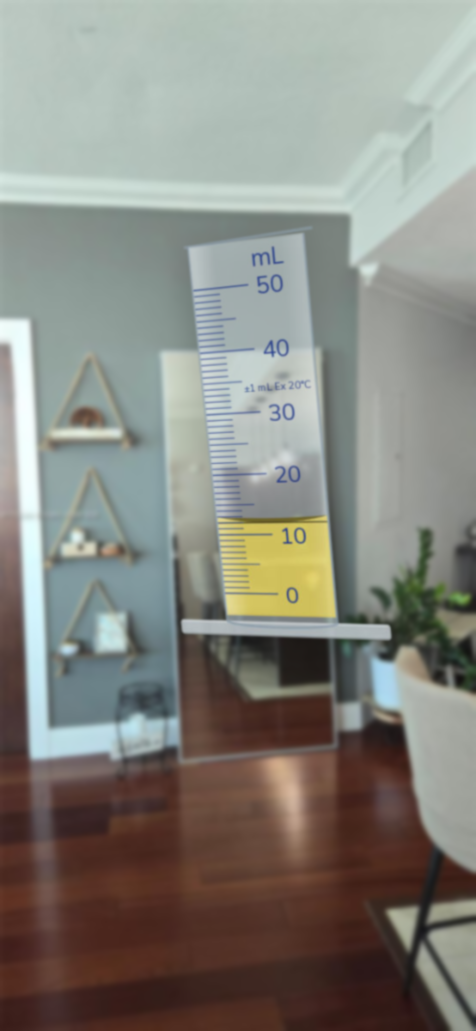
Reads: 12mL
